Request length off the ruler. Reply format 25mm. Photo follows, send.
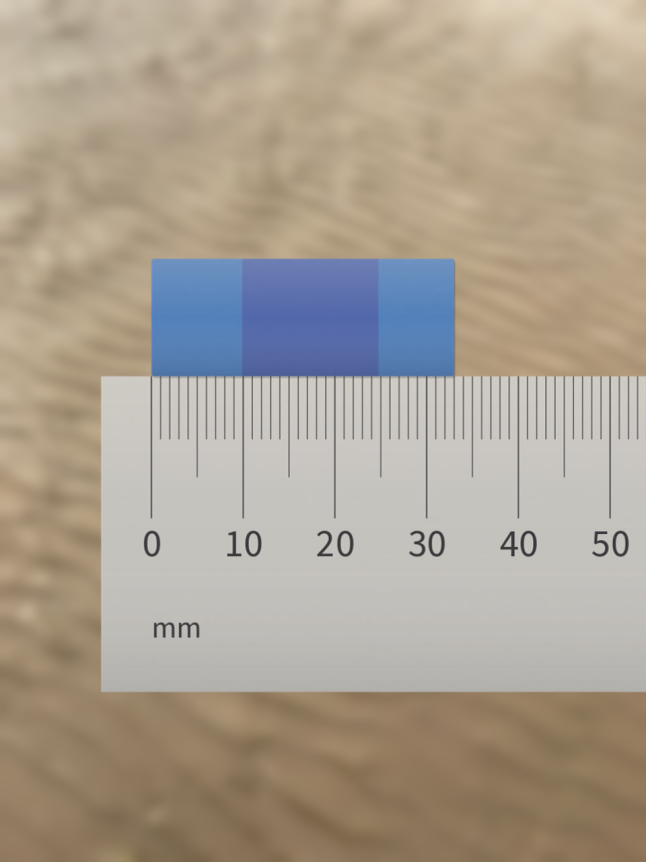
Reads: 33mm
